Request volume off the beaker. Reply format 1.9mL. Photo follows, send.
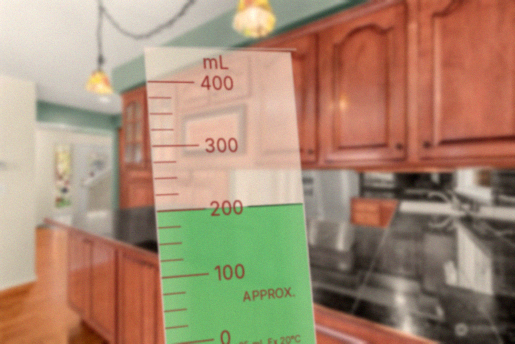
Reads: 200mL
